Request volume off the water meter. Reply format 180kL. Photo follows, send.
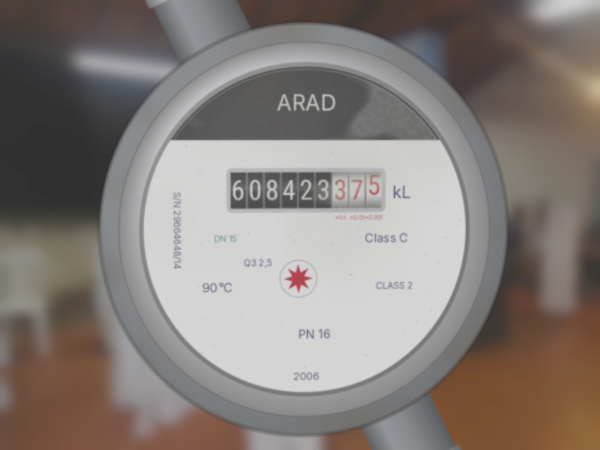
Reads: 608423.375kL
